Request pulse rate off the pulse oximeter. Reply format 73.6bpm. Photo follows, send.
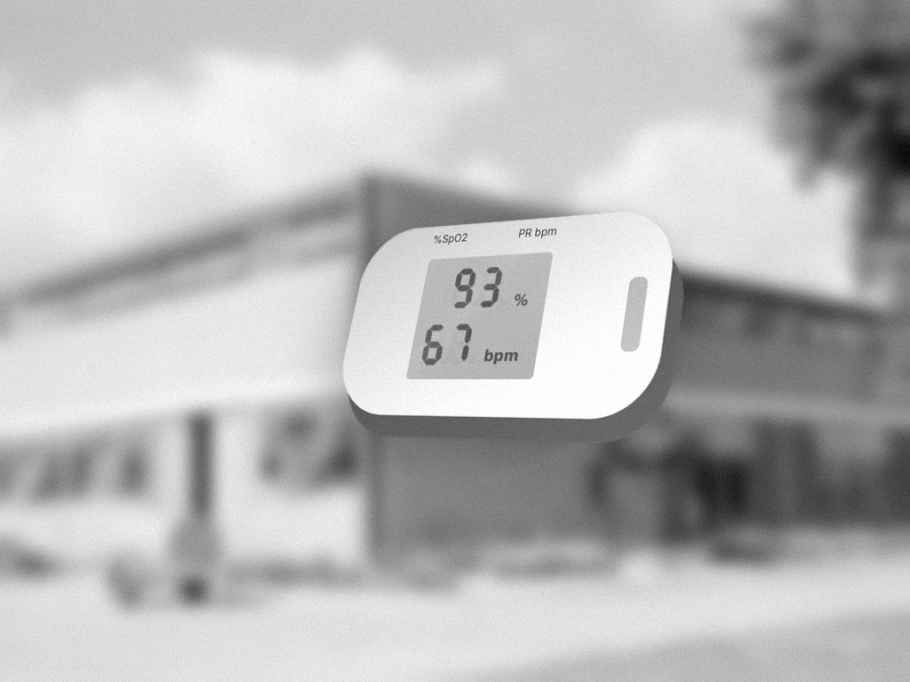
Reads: 67bpm
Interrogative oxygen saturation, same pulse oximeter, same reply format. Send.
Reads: 93%
